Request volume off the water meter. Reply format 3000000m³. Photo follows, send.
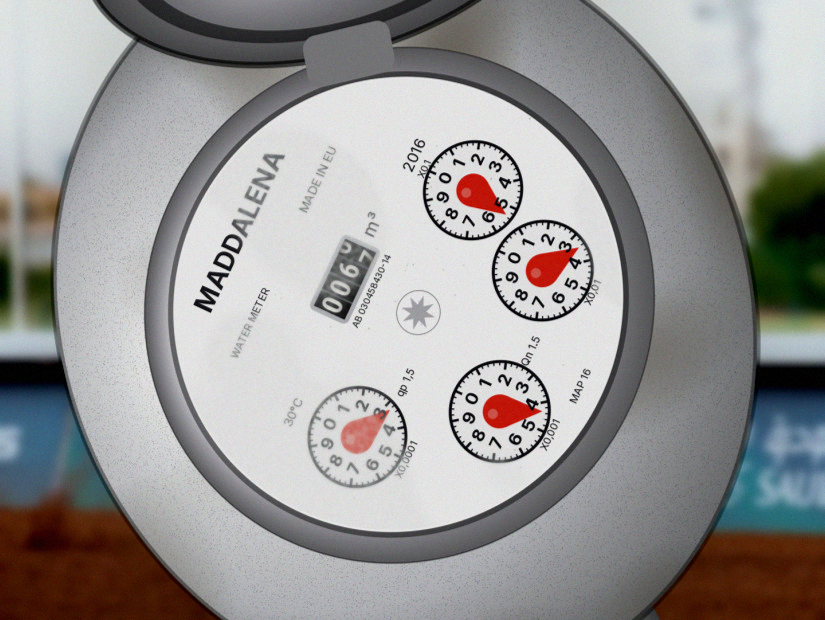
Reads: 66.5343m³
